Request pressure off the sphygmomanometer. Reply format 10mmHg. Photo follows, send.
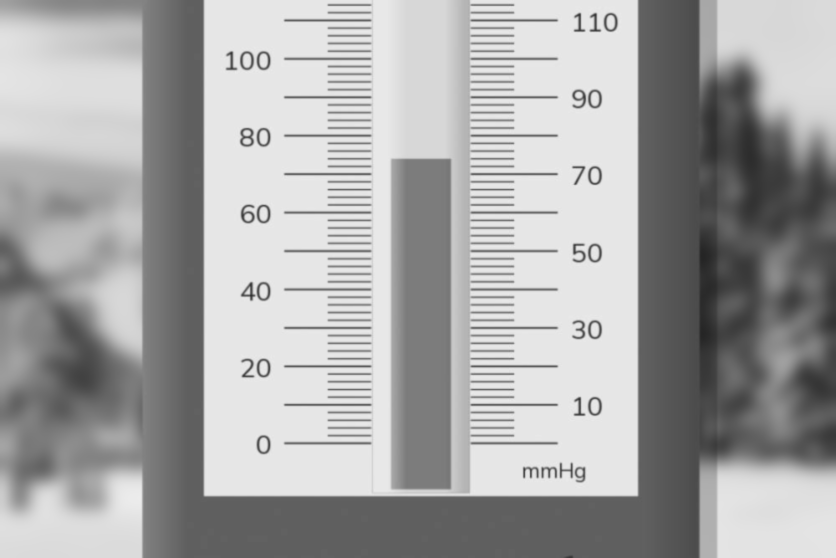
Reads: 74mmHg
